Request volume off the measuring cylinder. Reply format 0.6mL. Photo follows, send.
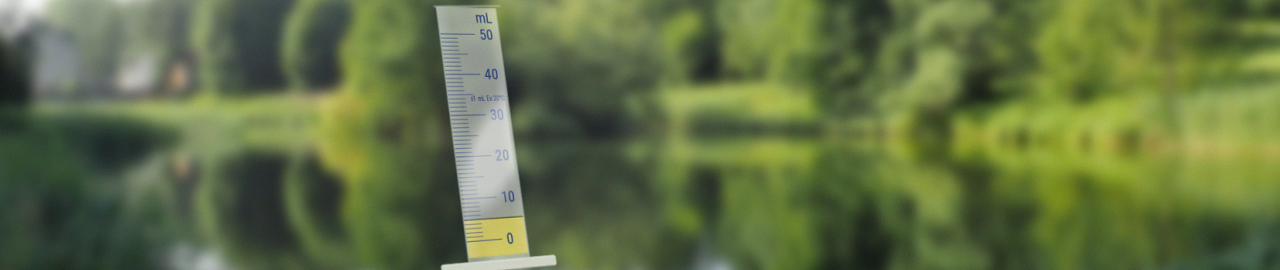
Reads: 5mL
